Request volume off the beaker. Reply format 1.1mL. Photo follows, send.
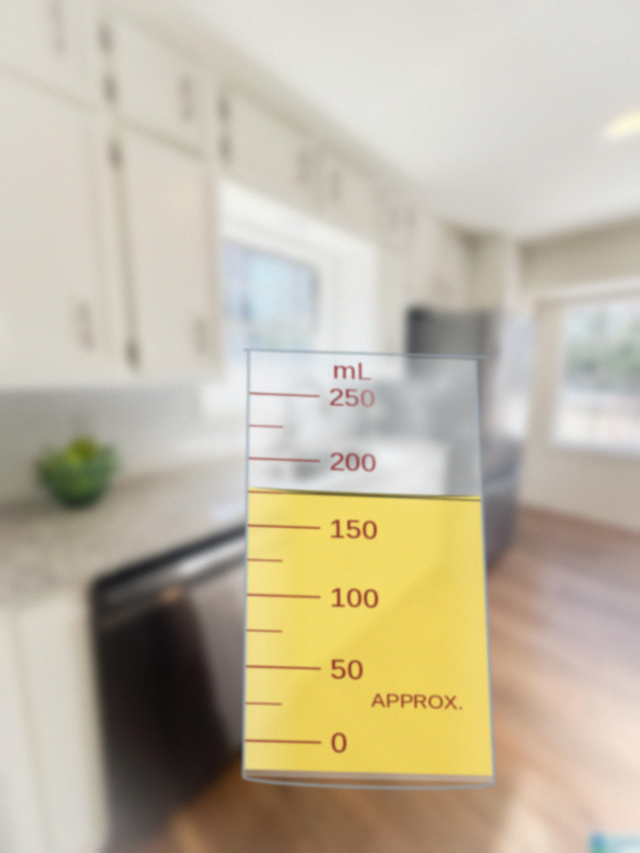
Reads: 175mL
